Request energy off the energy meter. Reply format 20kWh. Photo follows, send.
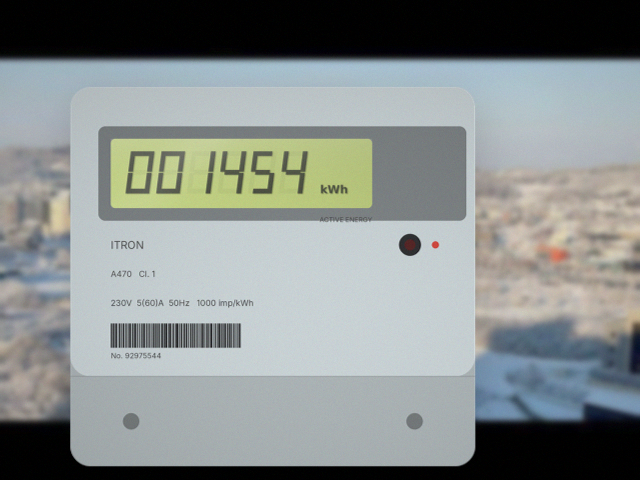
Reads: 1454kWh
